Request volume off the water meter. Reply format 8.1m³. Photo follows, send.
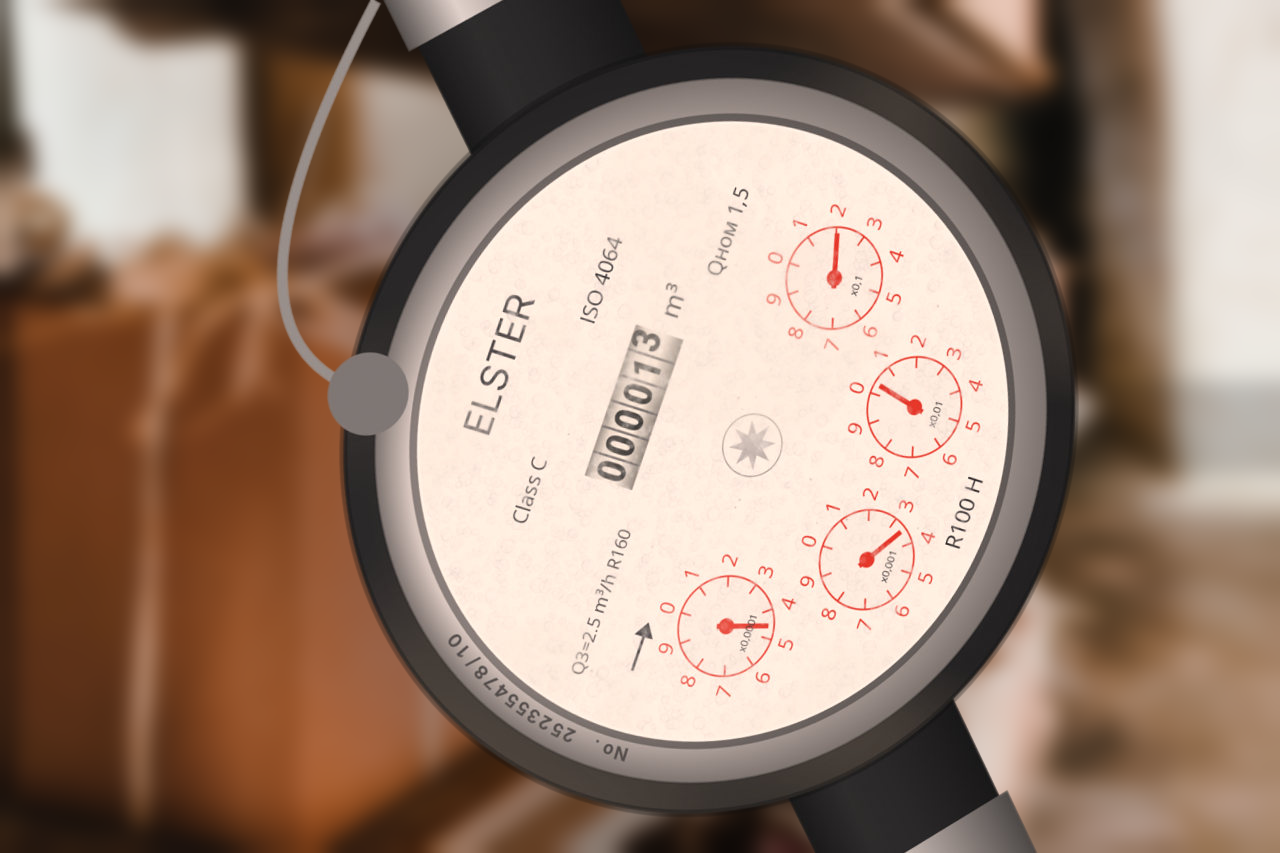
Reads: 13.2034m³
